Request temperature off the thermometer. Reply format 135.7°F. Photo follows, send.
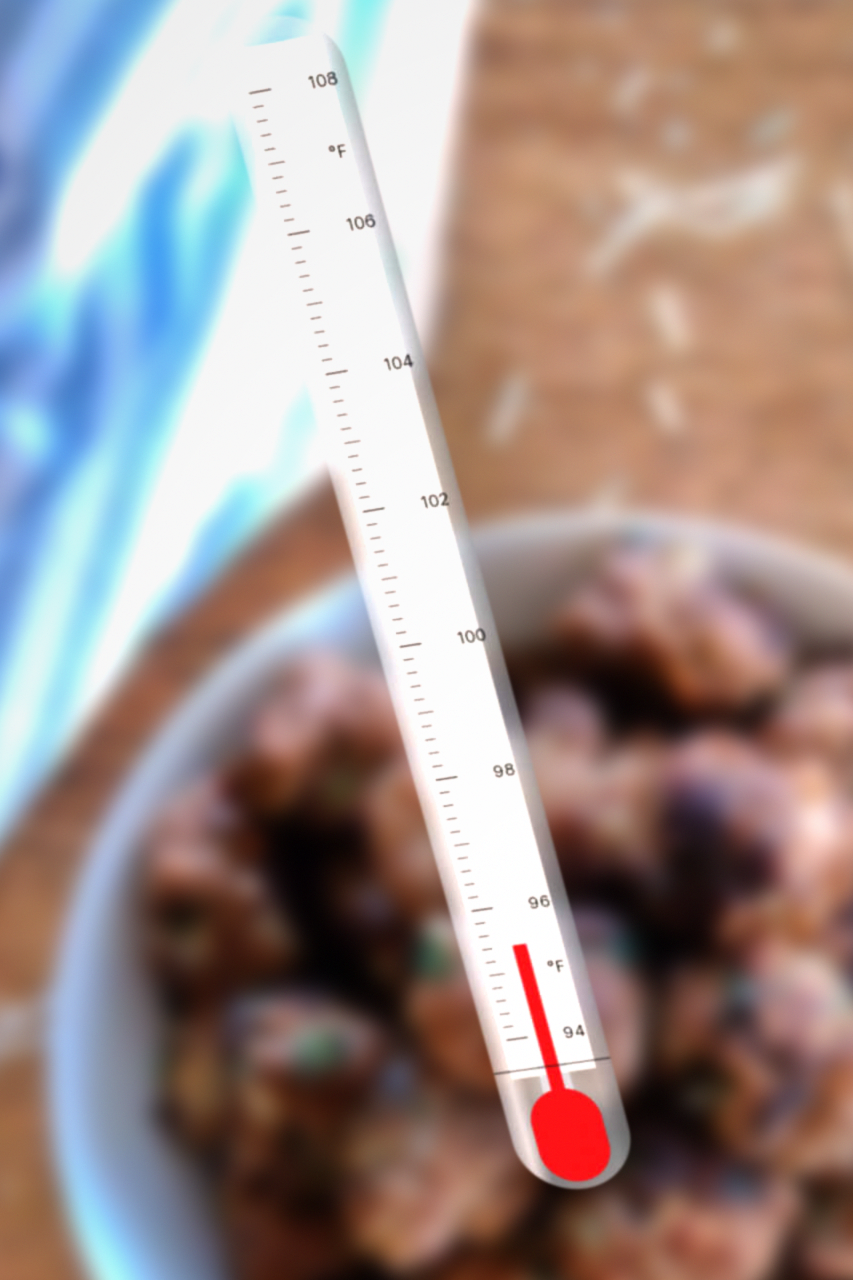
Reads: 95.4°F
